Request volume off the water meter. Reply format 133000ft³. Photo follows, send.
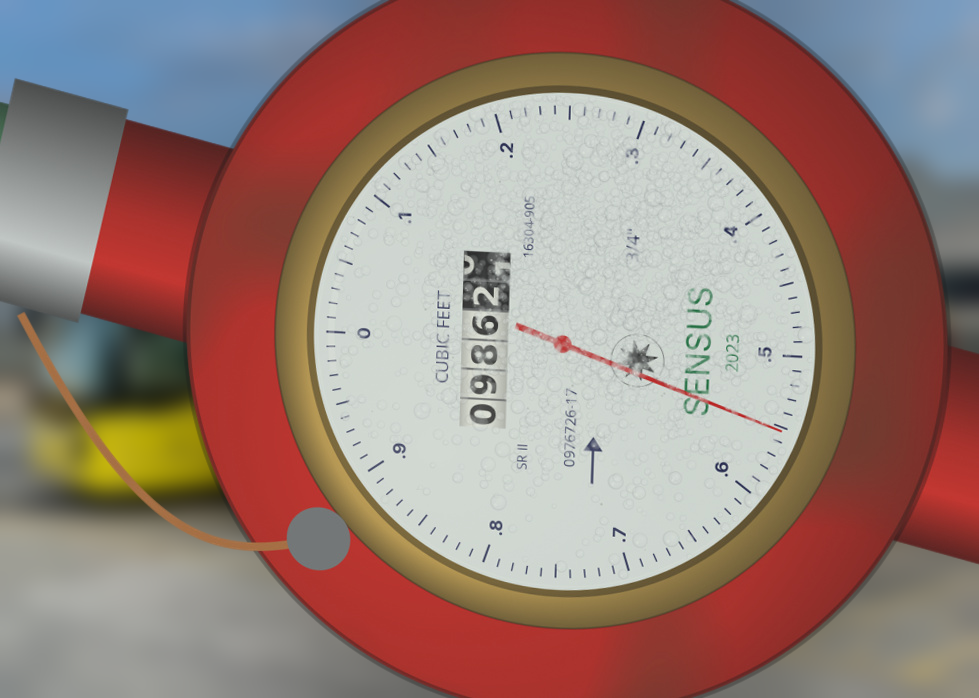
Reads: 98620.55ft³
